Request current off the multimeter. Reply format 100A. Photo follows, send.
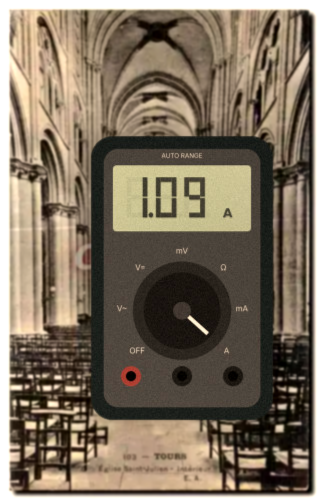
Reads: 1.09A
